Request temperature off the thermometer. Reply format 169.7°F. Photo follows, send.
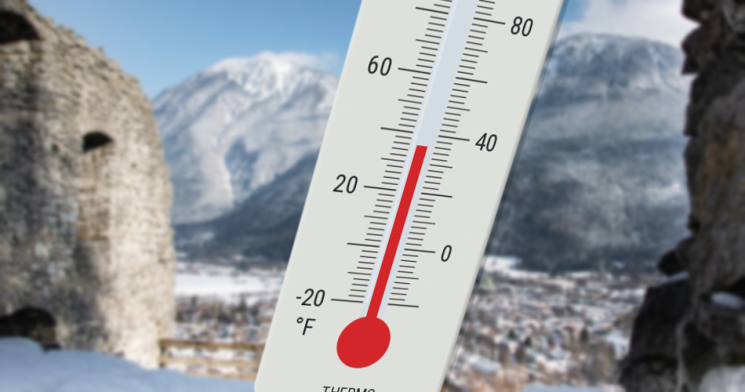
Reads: 36°F
